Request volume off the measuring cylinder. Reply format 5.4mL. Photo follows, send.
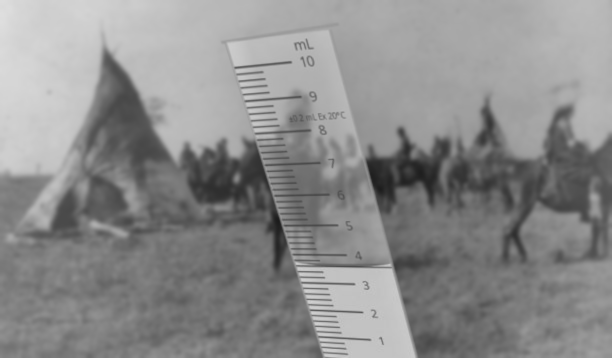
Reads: 3.6mL
